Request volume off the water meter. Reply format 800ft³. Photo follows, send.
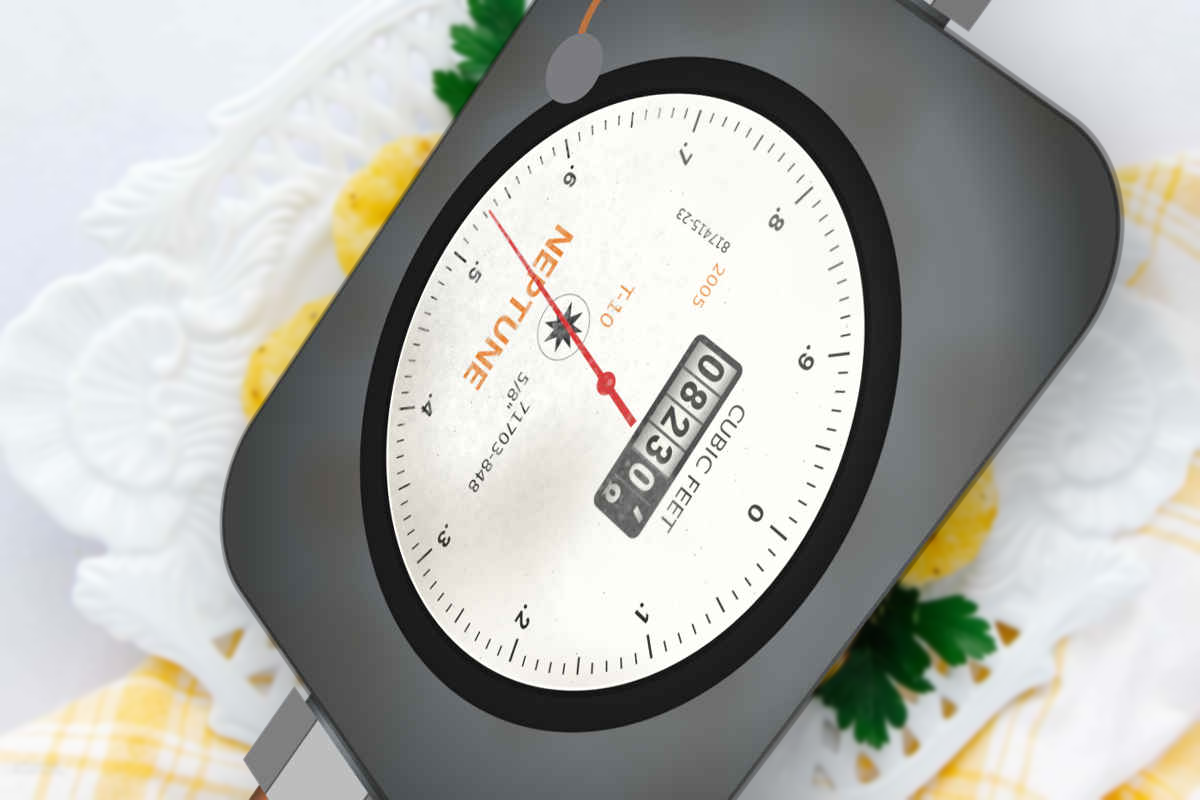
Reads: 82307.53ft³
